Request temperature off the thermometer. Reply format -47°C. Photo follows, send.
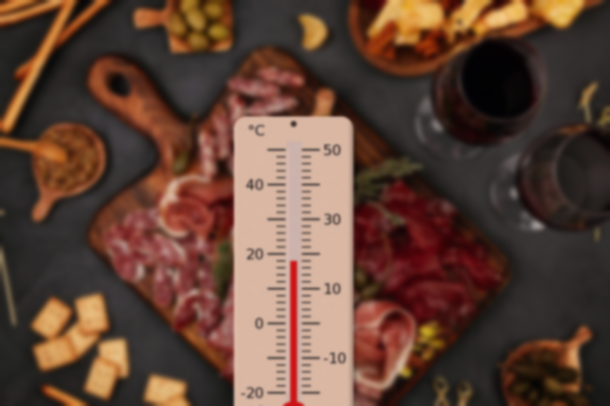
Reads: 18°C
